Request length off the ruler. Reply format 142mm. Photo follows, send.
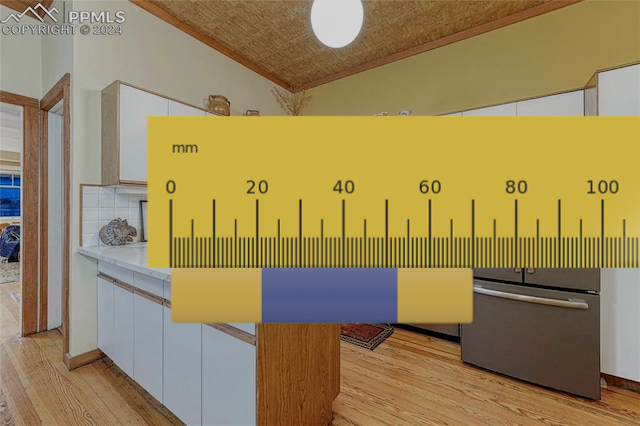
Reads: 70mm
